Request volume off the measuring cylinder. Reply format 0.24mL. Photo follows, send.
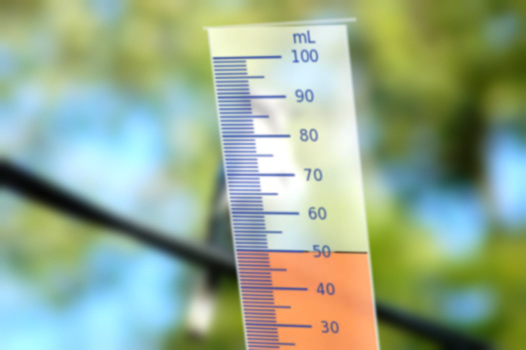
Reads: 50mL
